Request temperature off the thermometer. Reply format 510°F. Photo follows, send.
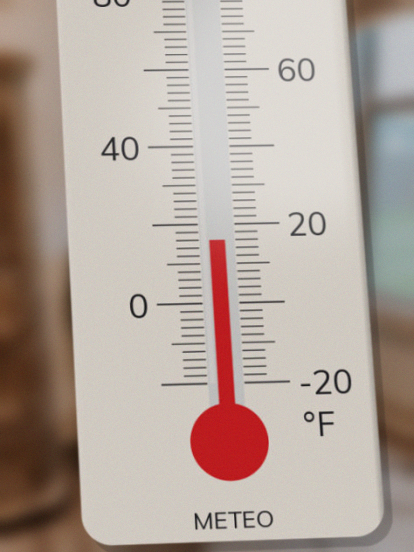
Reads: 16°F
